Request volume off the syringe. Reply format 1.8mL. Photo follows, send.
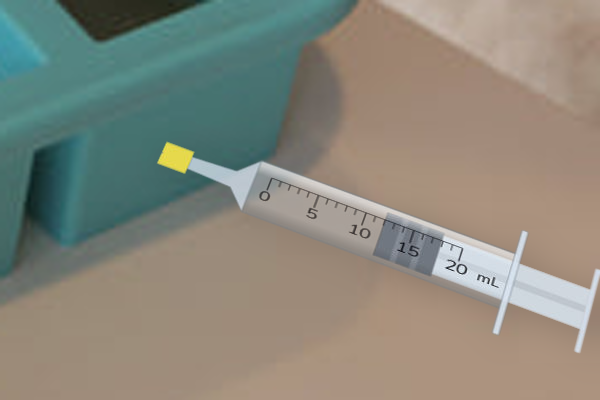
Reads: 12mL
